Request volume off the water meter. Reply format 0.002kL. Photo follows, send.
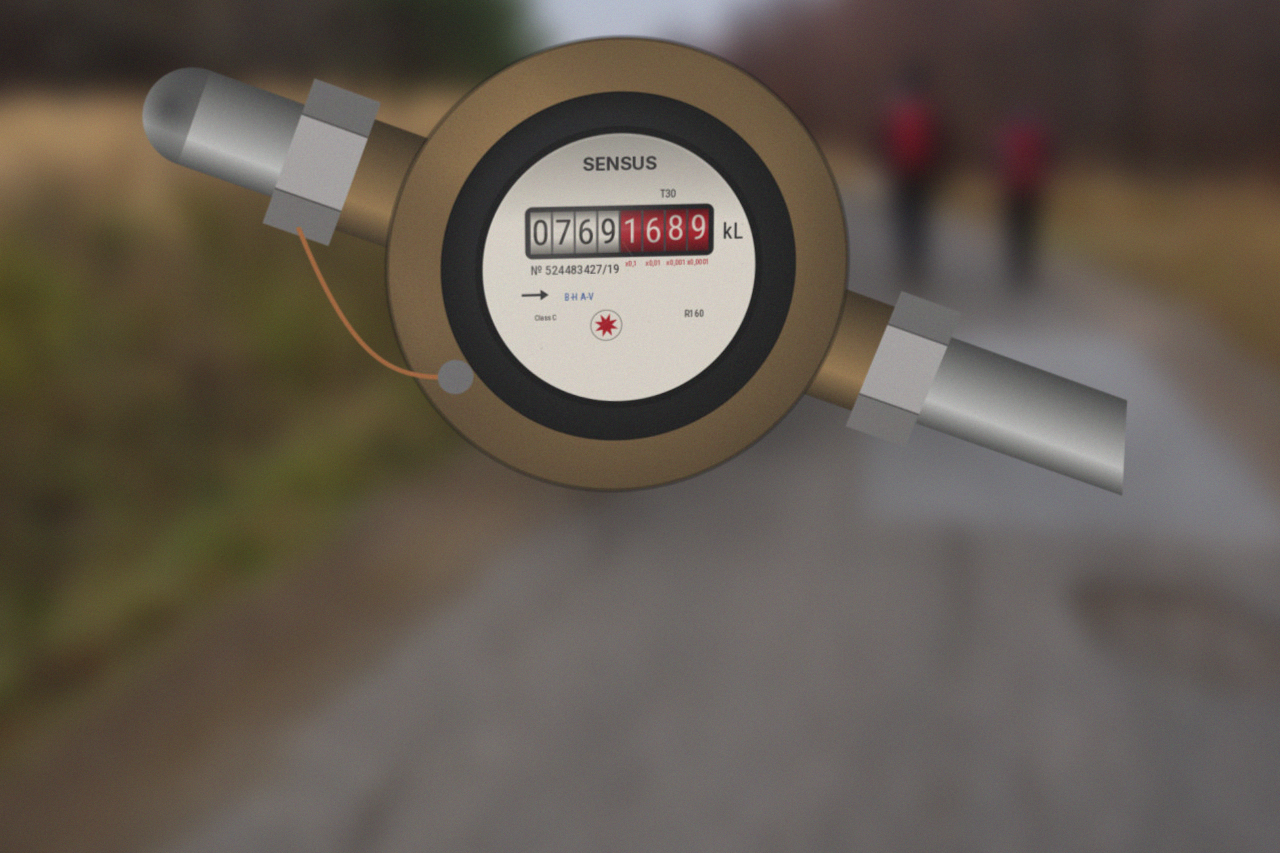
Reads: 769.1689kL
